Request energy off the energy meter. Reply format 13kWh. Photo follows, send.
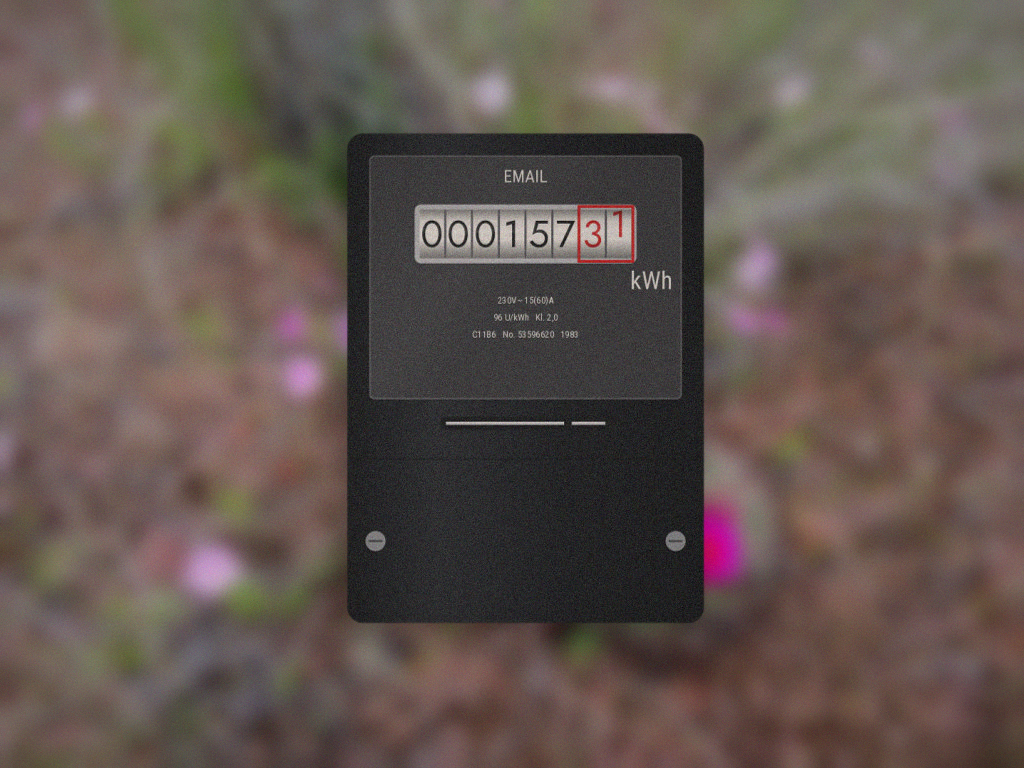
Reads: 157.31kWh
